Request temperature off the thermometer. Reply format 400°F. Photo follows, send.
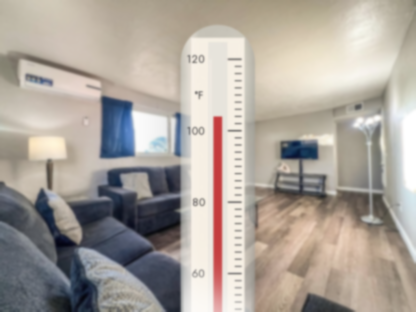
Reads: 104°F
